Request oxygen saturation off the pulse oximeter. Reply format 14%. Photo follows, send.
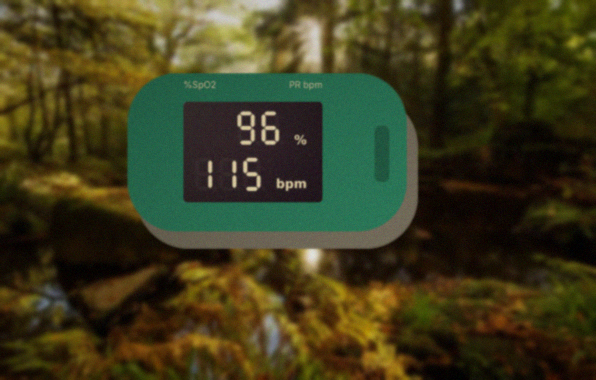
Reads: 96%
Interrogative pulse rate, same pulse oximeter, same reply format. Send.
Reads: 115bpm
